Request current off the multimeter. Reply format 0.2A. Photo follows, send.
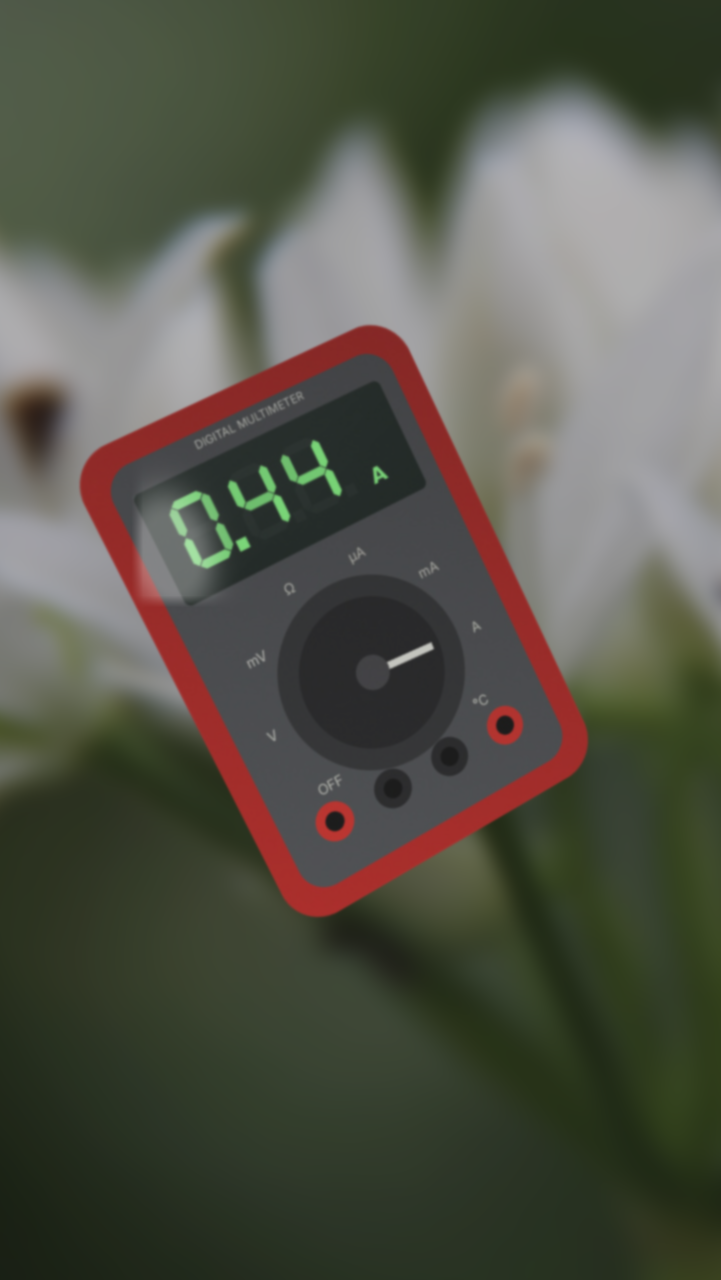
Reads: 0.44A
